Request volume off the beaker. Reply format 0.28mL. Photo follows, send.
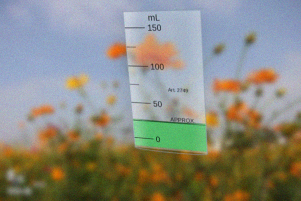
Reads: 25mL
